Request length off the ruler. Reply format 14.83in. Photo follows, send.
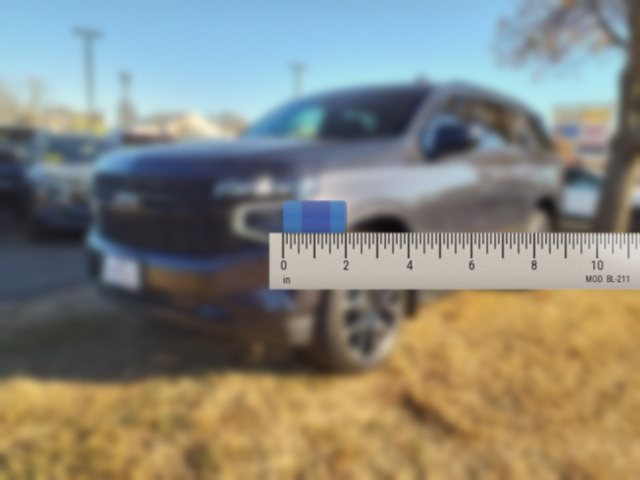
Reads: 2in
